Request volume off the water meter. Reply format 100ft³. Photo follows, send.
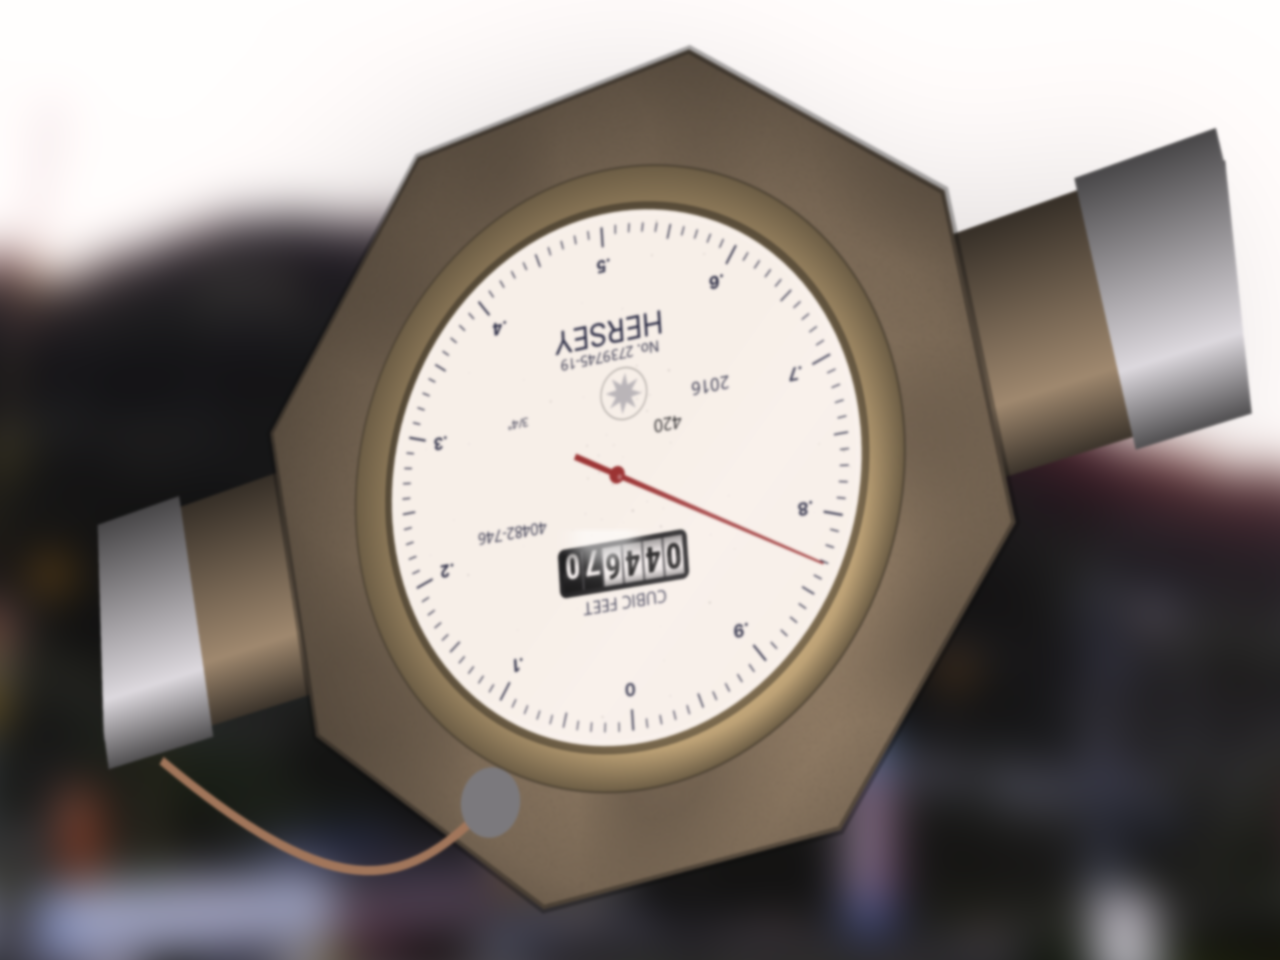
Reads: 44669.83ft³
